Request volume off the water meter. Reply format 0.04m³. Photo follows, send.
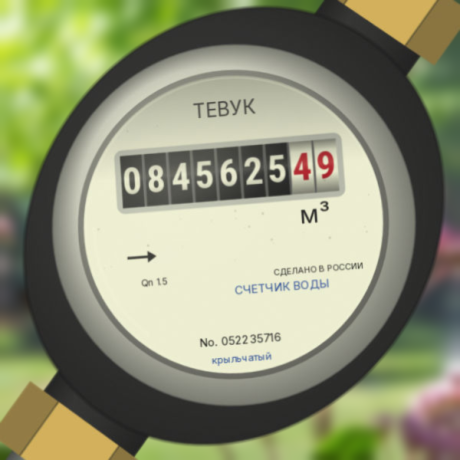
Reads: 845625.49m³
